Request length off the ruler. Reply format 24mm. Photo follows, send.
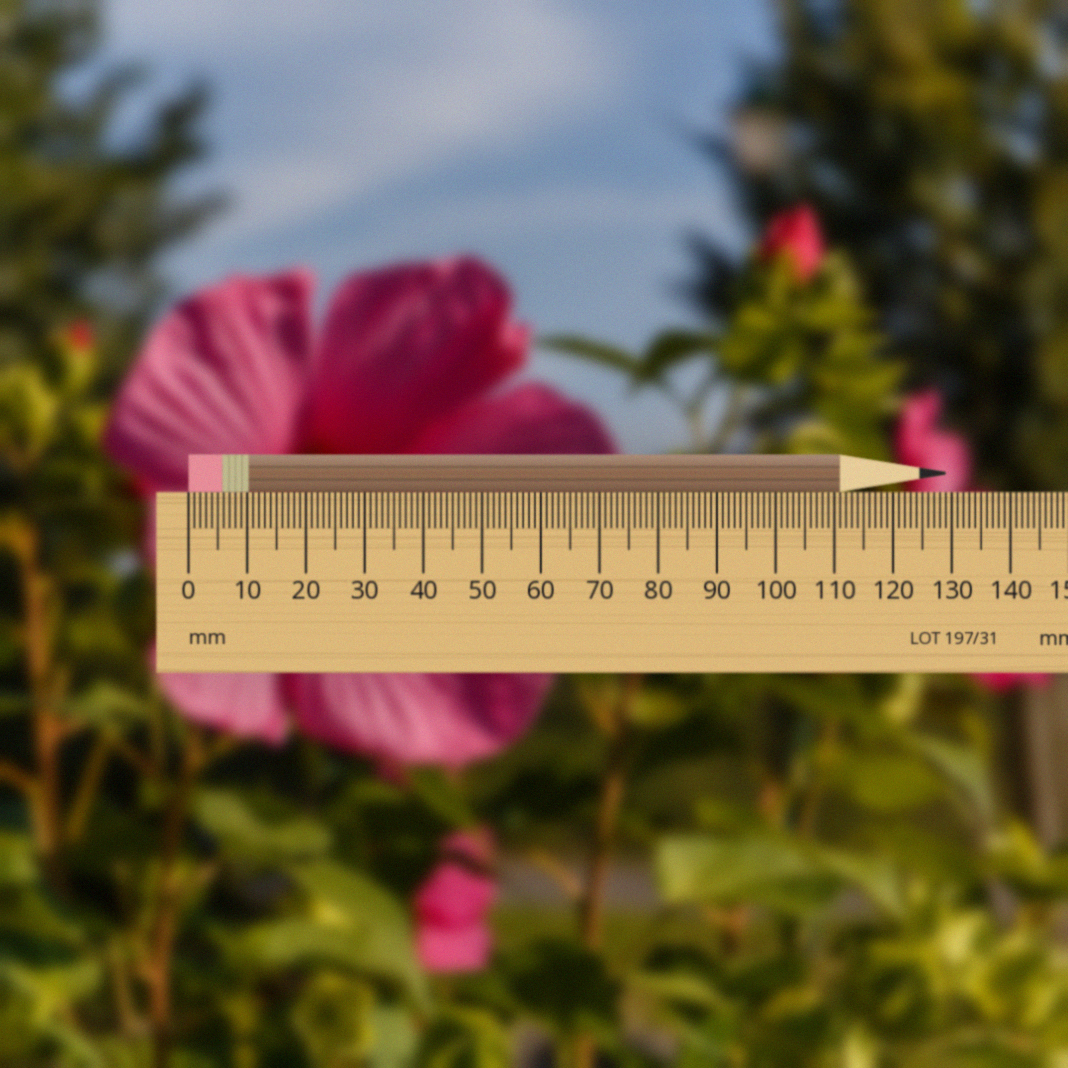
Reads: 129mm
